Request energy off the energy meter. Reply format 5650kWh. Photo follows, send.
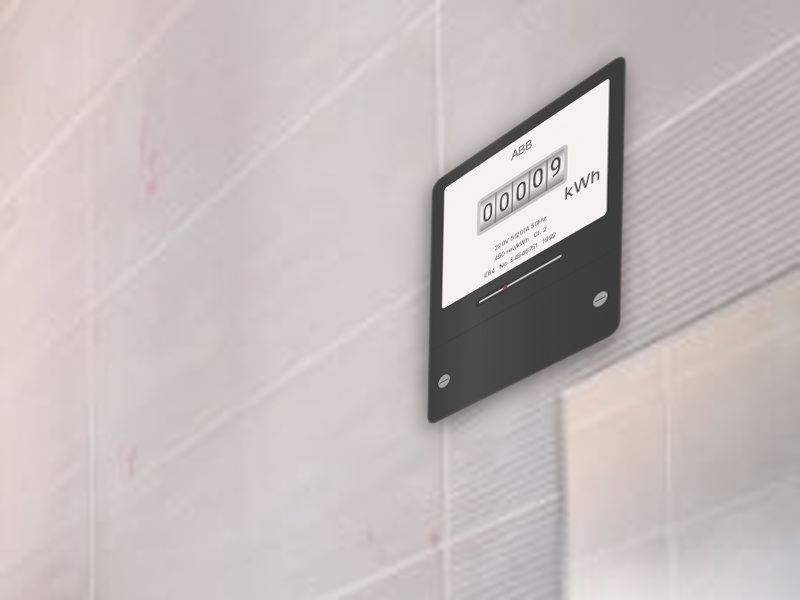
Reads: 9kWh
